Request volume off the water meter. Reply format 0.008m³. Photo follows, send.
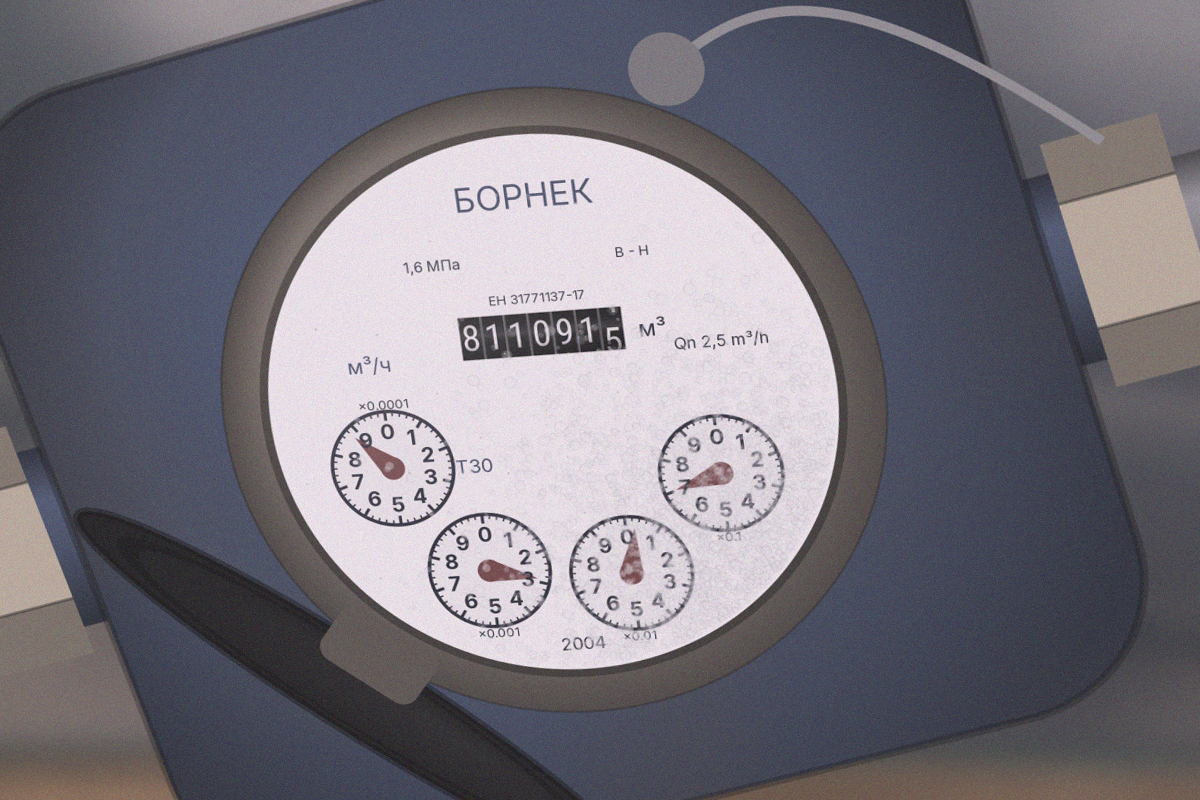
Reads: 8110914.7028m³
